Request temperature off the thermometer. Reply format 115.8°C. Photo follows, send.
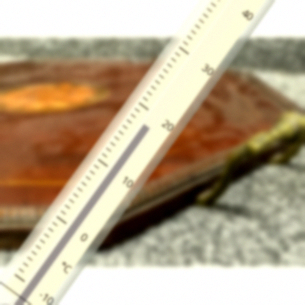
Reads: 18°C
